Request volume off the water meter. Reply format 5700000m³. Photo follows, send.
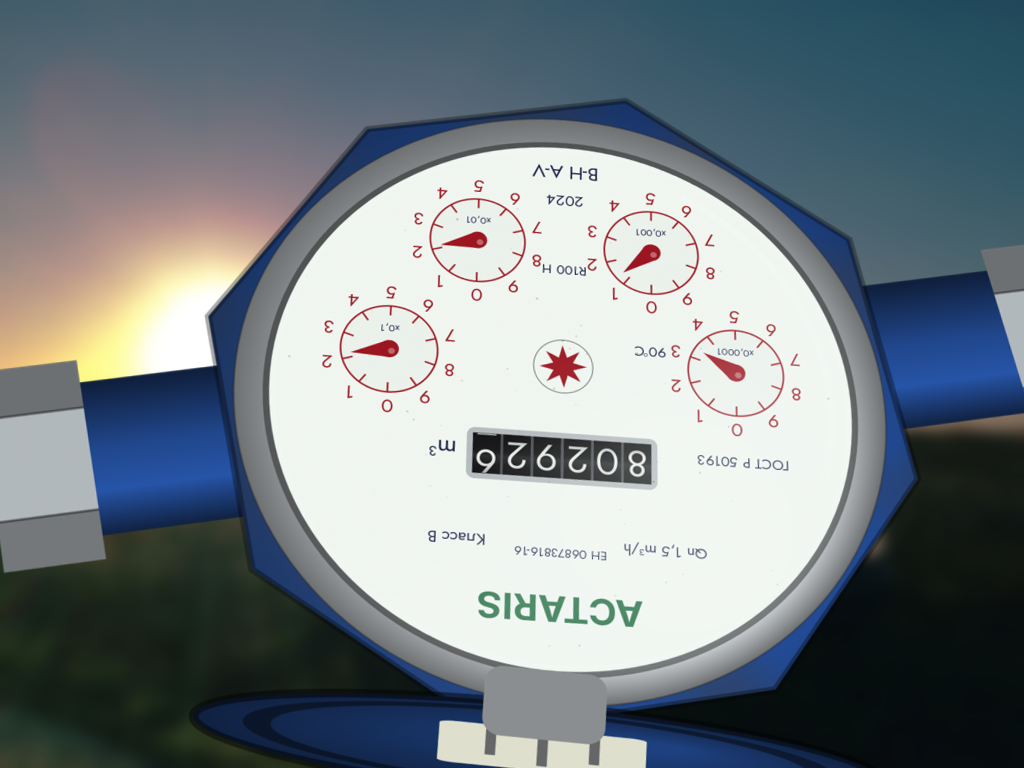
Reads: 802926.2213m³
